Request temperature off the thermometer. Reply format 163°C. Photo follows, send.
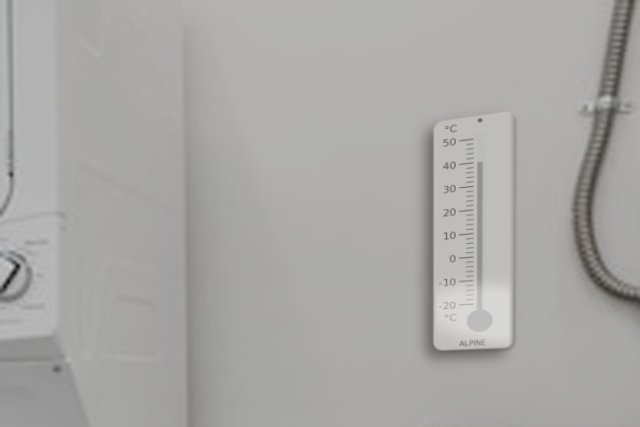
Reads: 40°C
